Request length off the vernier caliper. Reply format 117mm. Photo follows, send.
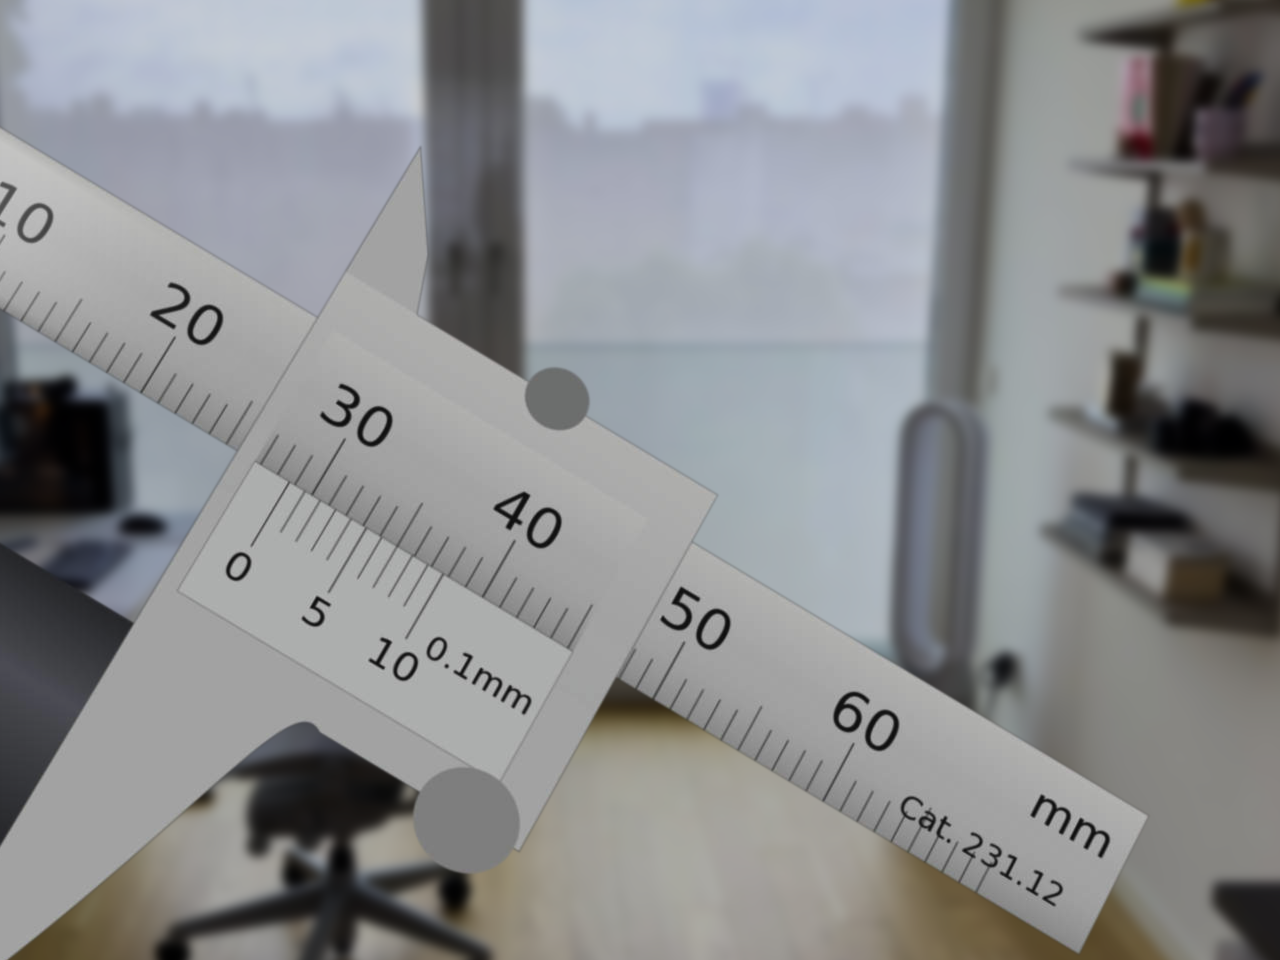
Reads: 28.7mm
